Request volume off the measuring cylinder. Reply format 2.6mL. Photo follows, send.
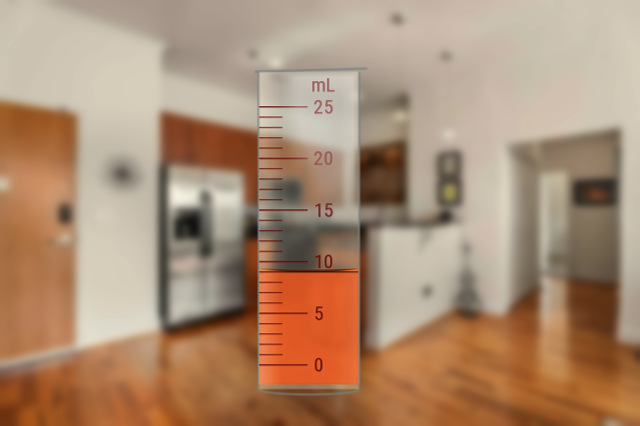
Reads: 9mL
